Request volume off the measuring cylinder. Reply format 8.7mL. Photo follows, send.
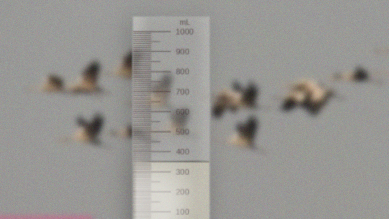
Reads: 350mL
